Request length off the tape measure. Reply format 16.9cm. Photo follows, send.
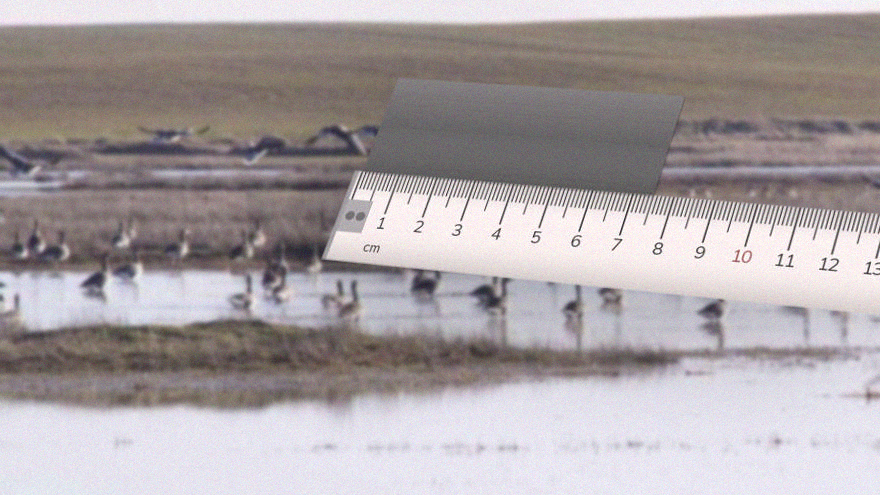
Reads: 7.5cm
